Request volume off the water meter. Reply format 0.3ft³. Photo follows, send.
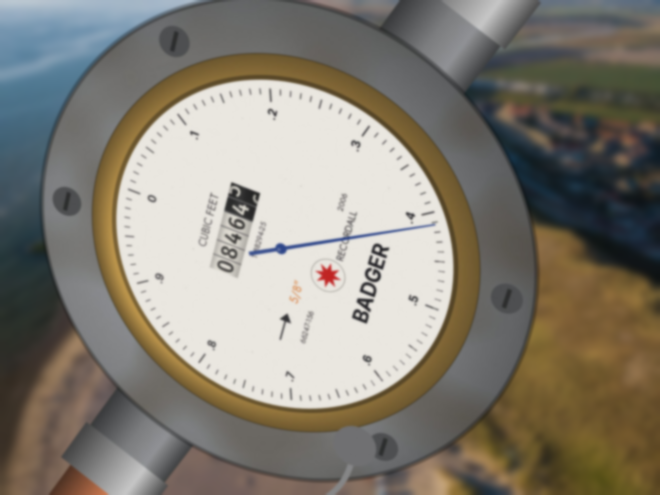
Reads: 84645.41ft³
